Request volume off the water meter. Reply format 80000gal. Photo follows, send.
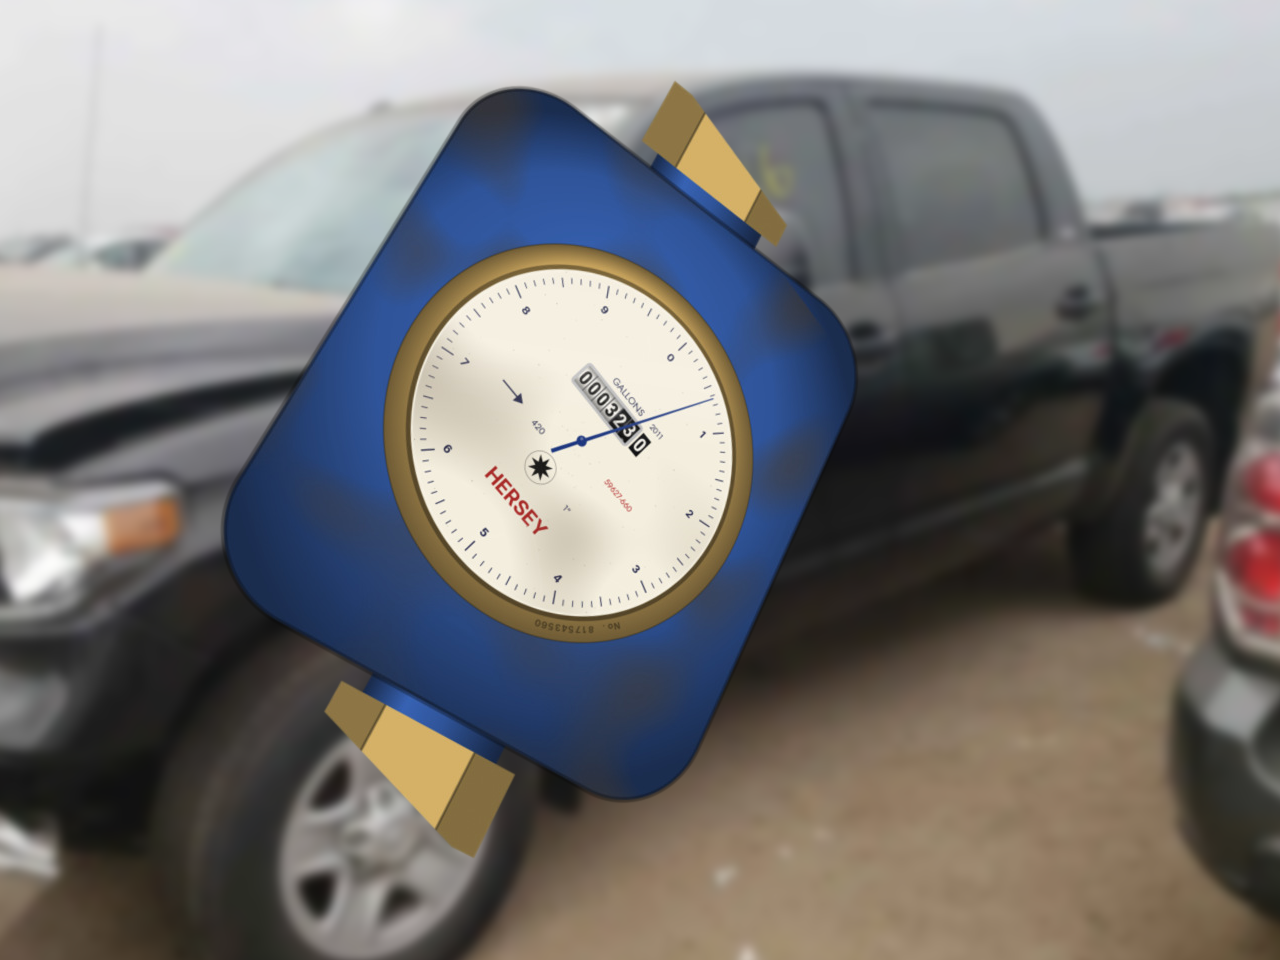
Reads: 3230.6gal
